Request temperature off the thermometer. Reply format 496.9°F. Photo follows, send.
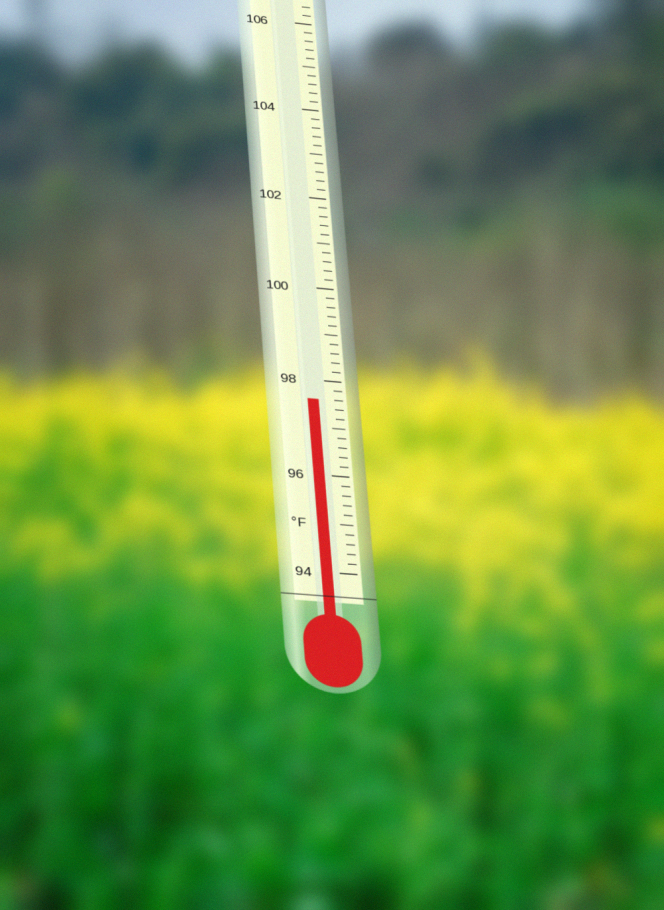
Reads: 97.6°F
